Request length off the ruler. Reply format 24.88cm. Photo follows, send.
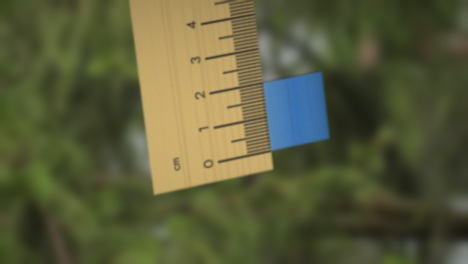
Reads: 2cm
